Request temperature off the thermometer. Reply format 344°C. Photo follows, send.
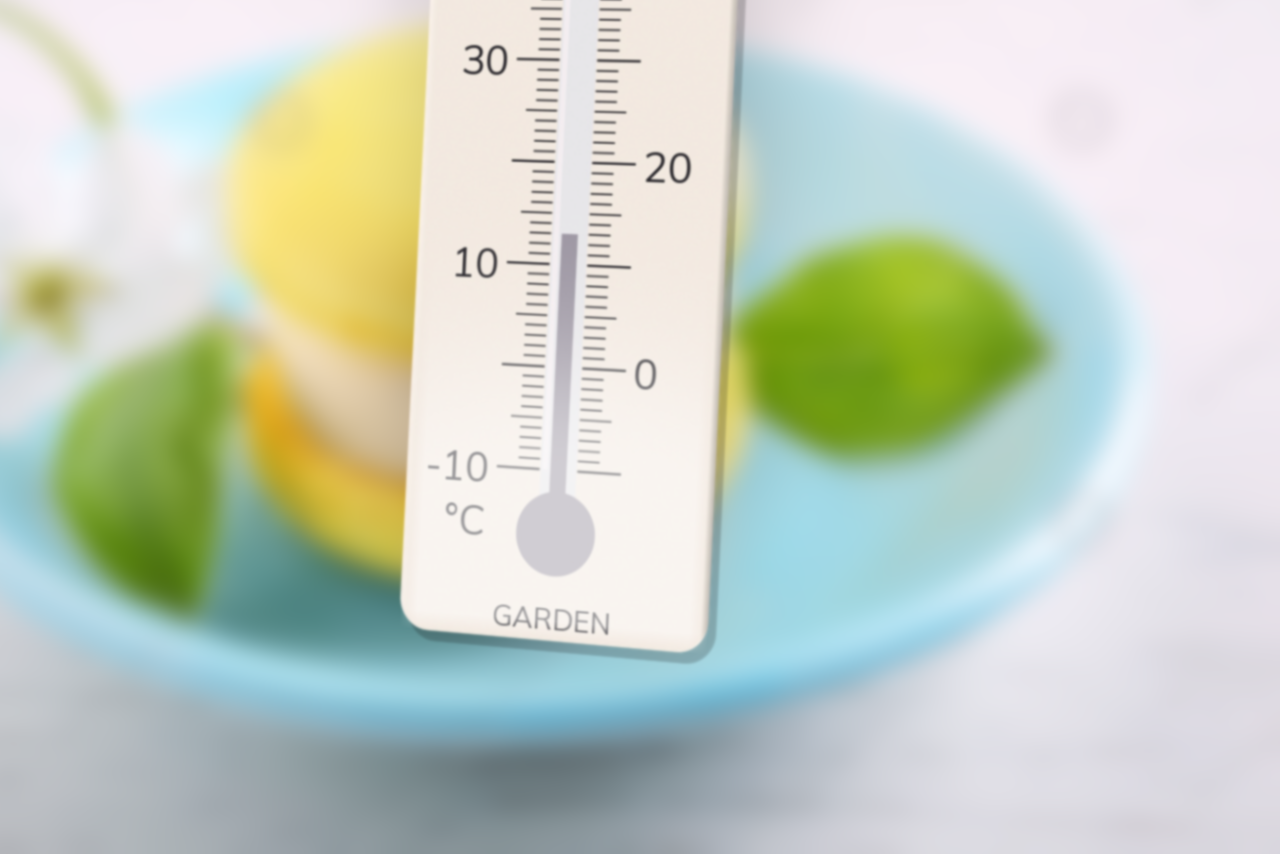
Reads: 13°C
